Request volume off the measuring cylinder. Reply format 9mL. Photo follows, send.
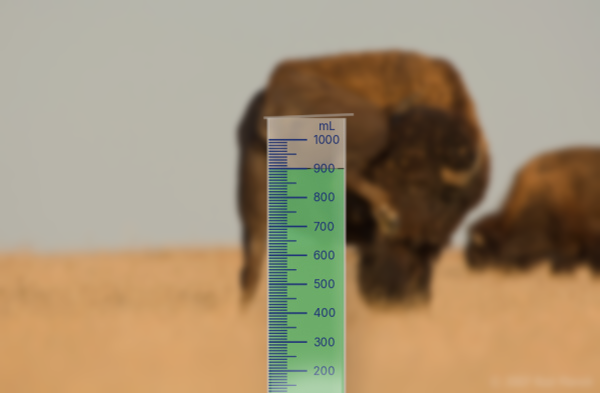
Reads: 900mL
